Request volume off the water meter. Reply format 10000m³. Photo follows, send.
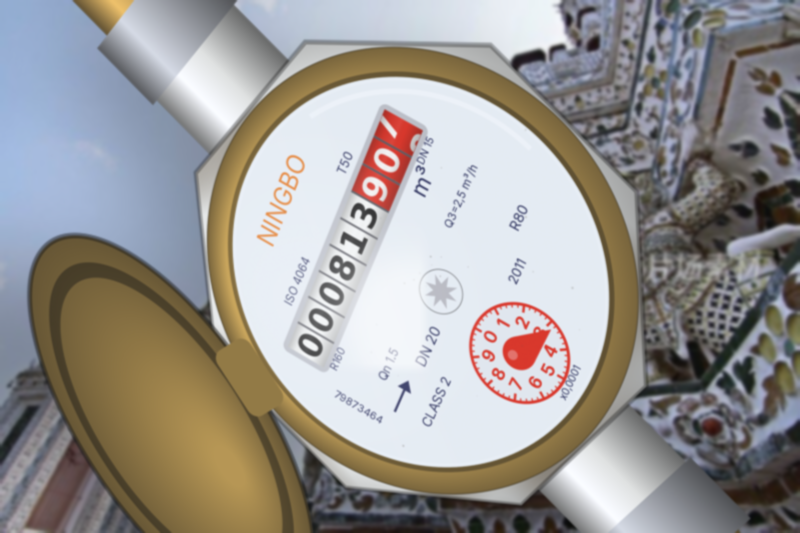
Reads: 813.9073m³
